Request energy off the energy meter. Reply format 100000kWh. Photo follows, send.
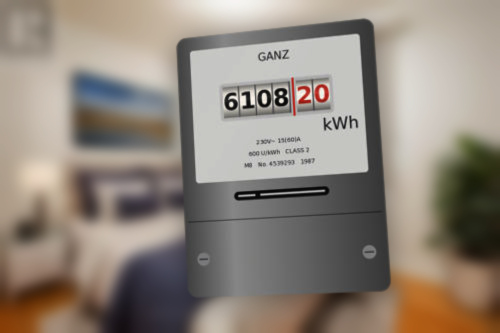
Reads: 6108.20kWh
